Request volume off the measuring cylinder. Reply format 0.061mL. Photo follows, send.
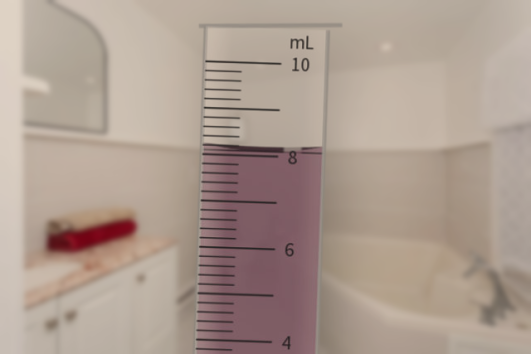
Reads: 8.1mL
